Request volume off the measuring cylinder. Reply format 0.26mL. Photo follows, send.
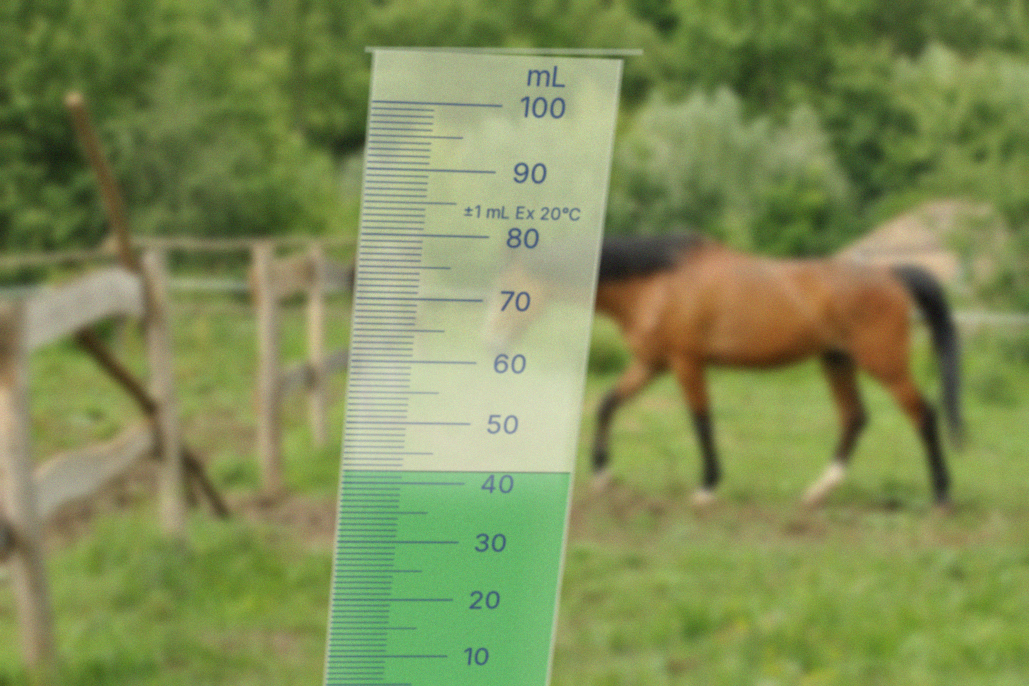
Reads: 42mL
